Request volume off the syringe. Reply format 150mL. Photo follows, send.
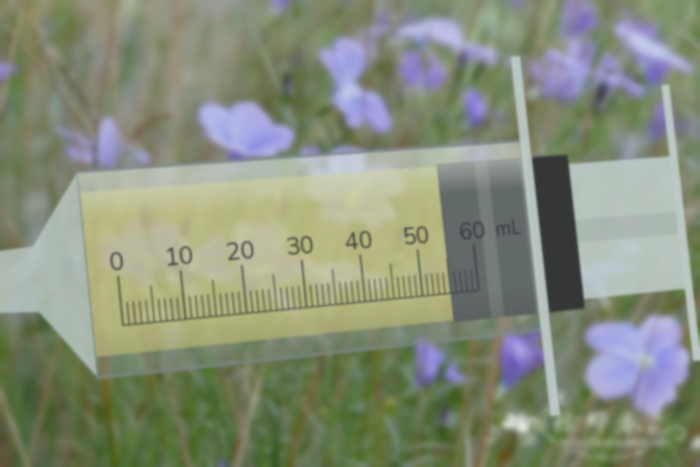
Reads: 55mL
